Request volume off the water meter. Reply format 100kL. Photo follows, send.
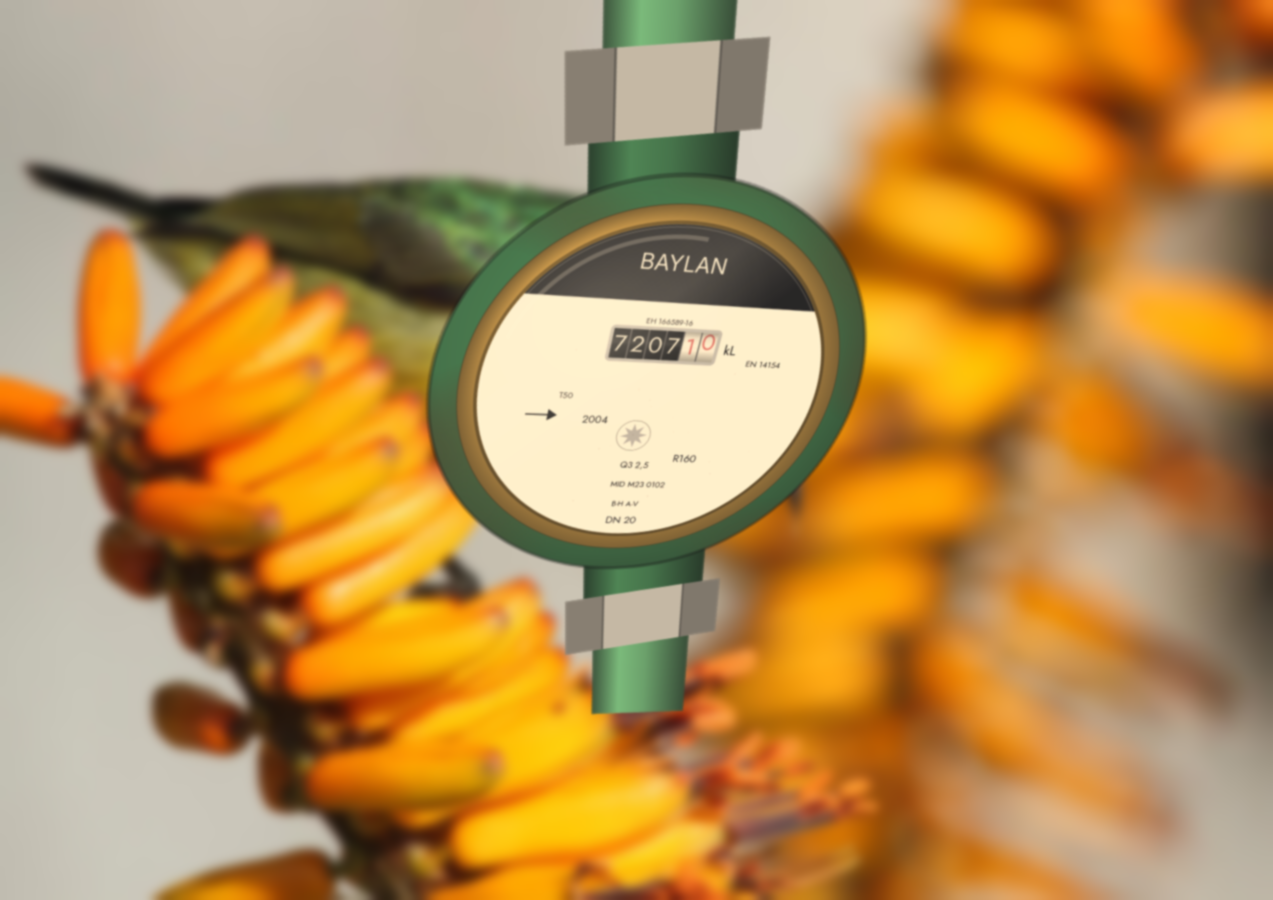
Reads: 7207.10kL
